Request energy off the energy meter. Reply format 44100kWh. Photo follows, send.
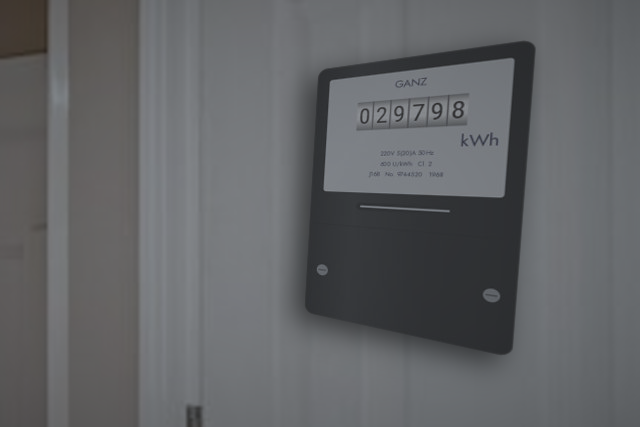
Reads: 29798kWh
